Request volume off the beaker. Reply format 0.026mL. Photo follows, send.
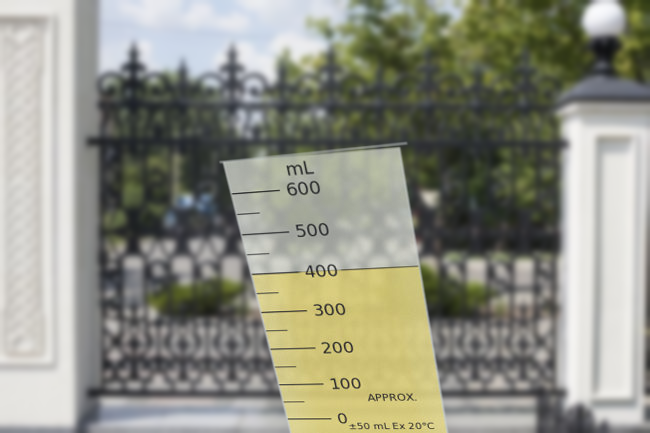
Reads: 400mL
